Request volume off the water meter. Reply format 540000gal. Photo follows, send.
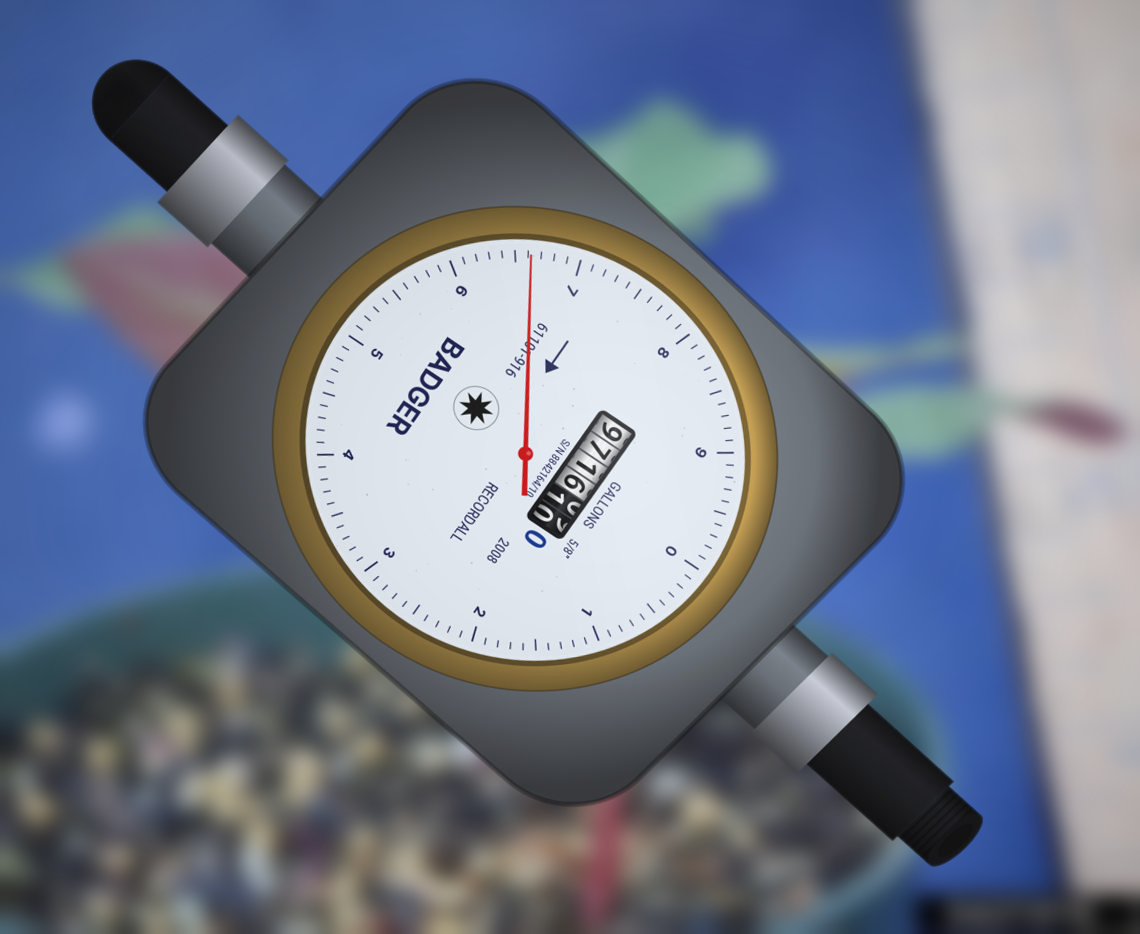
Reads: 9716096.6gal
